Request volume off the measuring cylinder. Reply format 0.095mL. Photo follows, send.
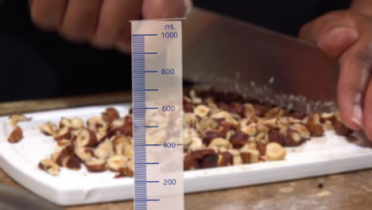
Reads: 400mL
